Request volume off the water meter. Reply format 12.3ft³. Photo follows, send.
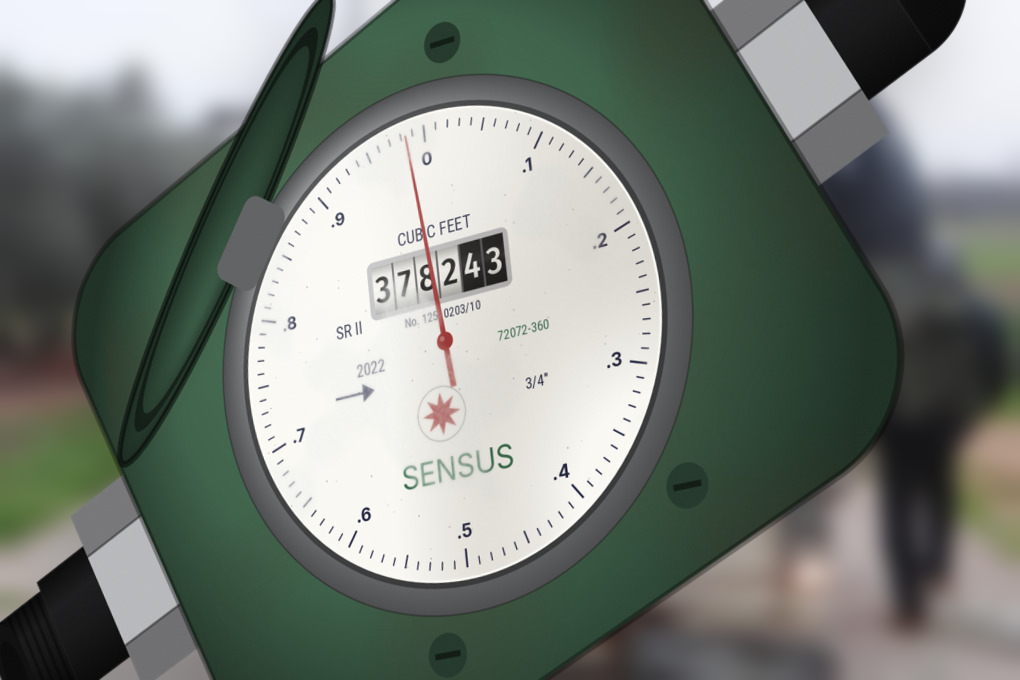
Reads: 378242.98ft³
